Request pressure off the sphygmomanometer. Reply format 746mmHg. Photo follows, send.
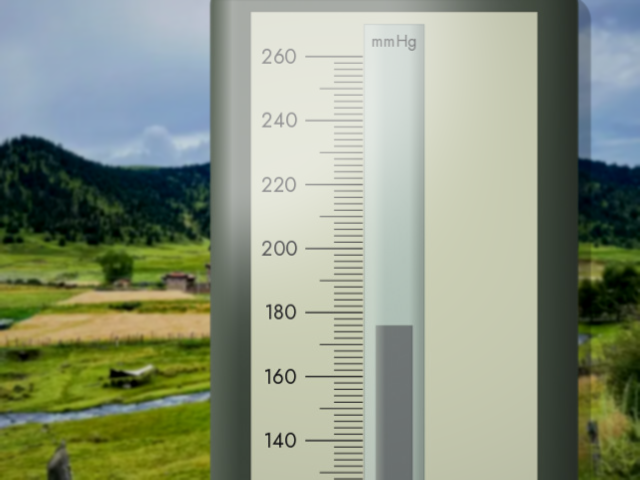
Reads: 176mmHg
